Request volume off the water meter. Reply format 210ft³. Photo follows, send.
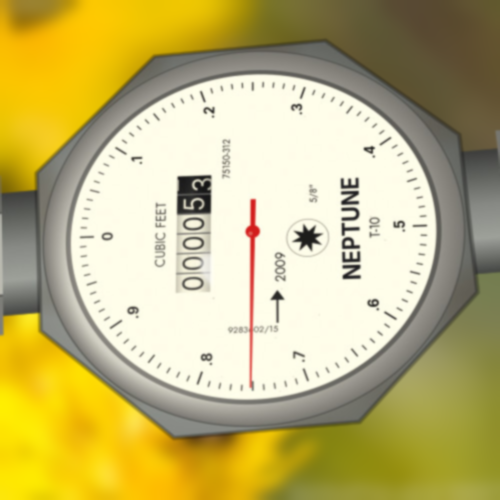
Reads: 52.75ft³
